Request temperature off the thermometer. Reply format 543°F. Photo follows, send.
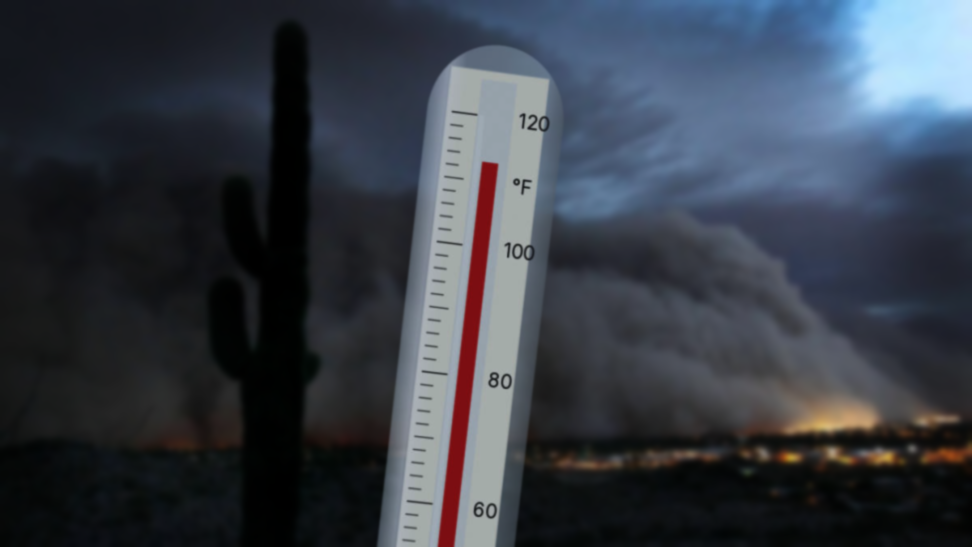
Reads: 113°F
